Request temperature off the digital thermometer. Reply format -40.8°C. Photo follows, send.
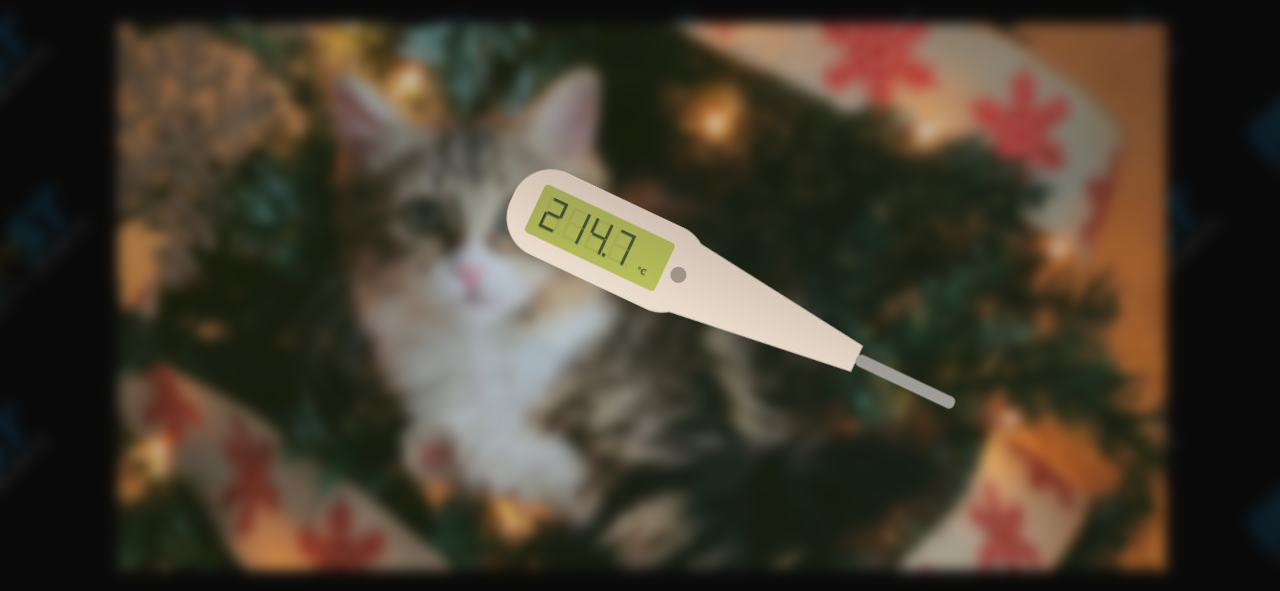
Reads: 214.7°C
